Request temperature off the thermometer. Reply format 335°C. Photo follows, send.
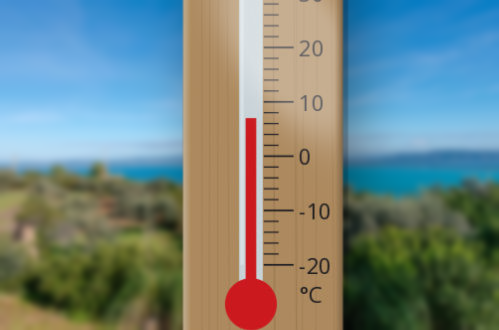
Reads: 7°C
